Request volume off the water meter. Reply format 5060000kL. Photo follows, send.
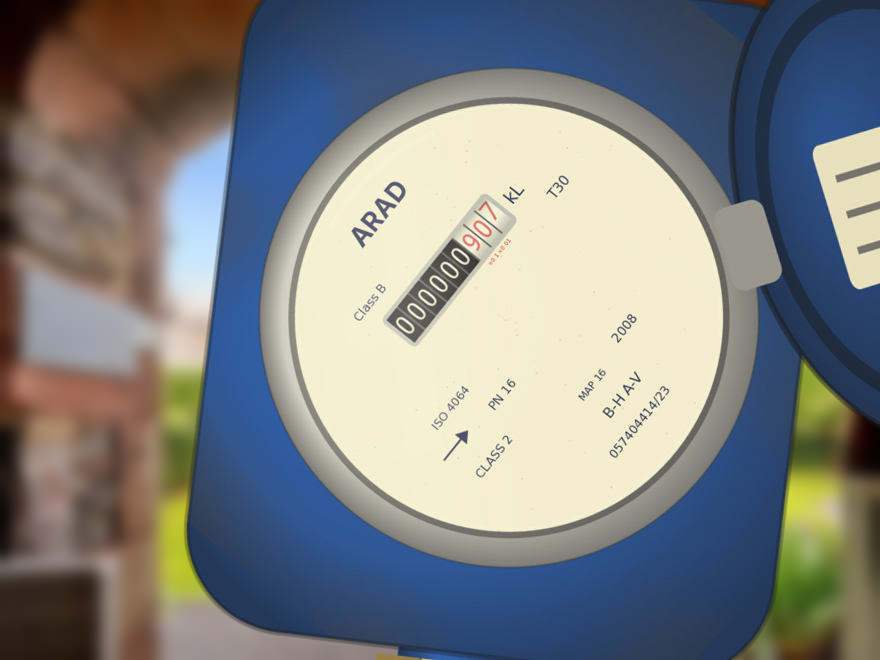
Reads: 0.907kL
